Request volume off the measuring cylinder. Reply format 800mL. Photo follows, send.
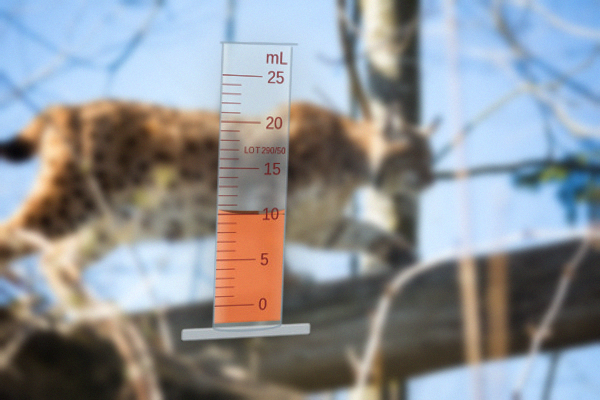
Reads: 10mL
